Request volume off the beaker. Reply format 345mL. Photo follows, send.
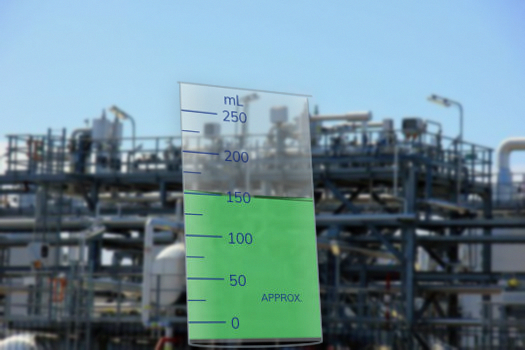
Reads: 150mL
